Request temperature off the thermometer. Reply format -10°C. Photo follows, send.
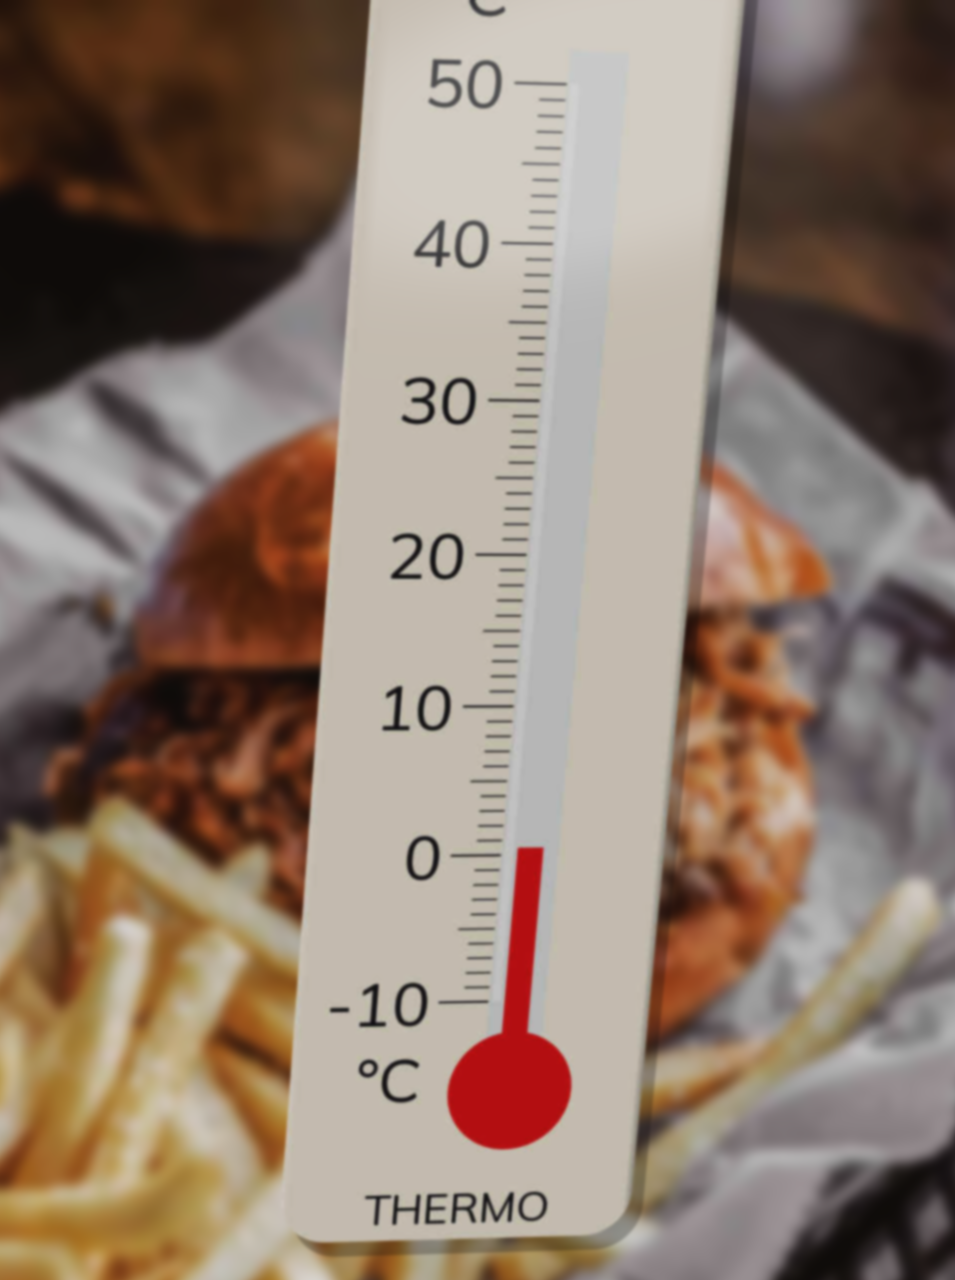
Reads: 0.5°C
